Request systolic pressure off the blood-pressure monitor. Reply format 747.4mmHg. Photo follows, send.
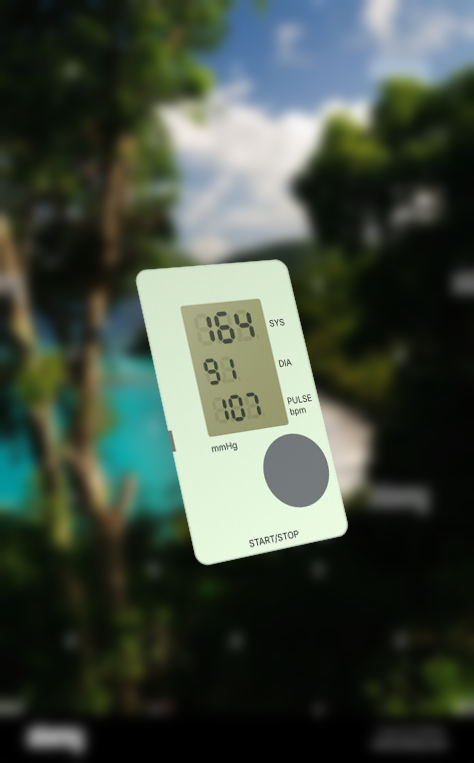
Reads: 164mmHg
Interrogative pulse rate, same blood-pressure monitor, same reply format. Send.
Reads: 107bpm
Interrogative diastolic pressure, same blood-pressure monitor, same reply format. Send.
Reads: 91mmHg
